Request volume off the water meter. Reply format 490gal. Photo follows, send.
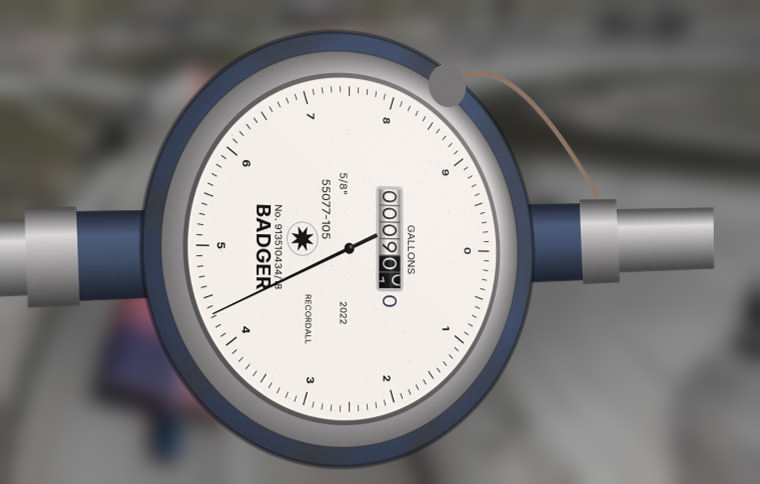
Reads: 9004.3gal
